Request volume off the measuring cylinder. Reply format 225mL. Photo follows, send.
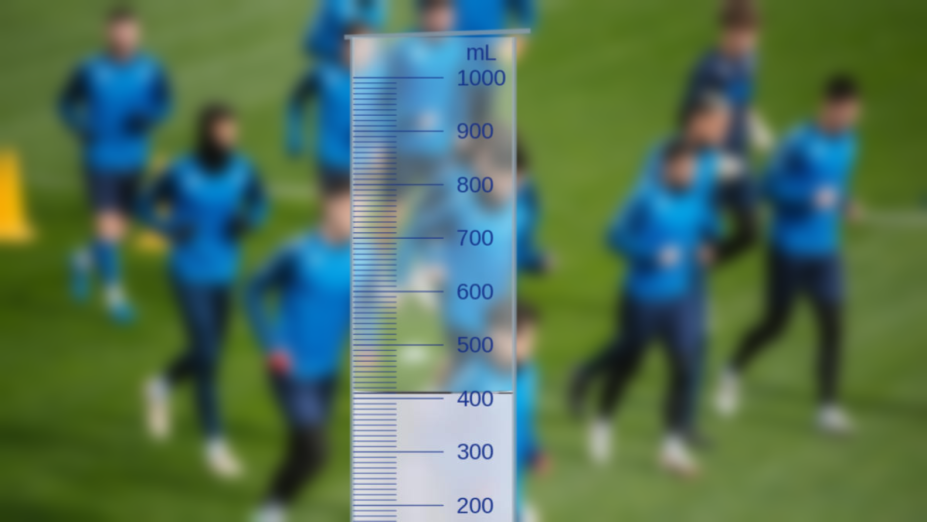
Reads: 410mL
